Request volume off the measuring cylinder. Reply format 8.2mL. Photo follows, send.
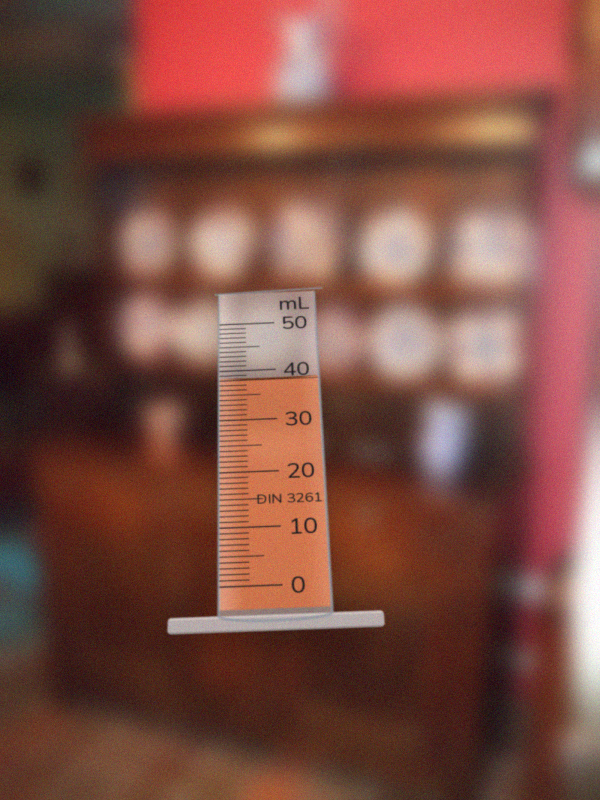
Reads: 38mL
